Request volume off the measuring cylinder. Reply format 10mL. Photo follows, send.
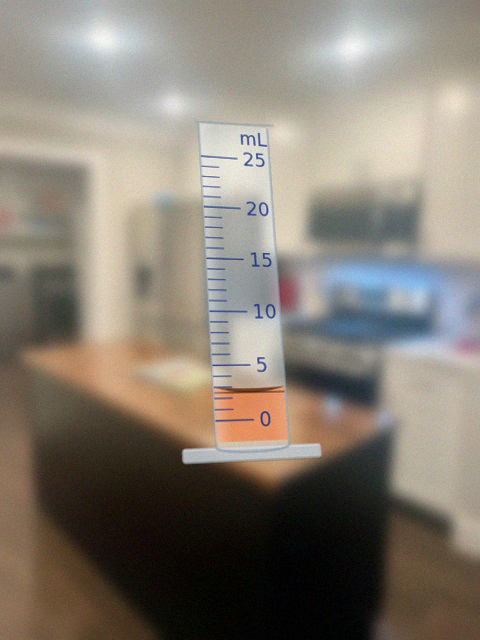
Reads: 2.5mL
